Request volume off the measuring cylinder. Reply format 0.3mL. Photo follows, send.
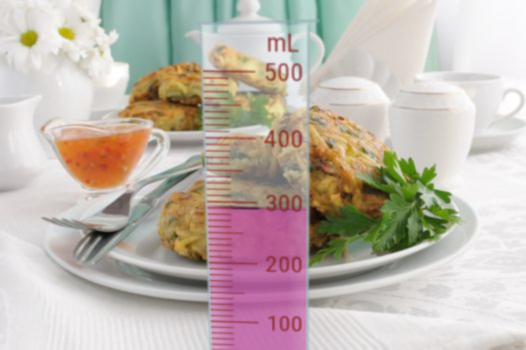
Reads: 290mL
